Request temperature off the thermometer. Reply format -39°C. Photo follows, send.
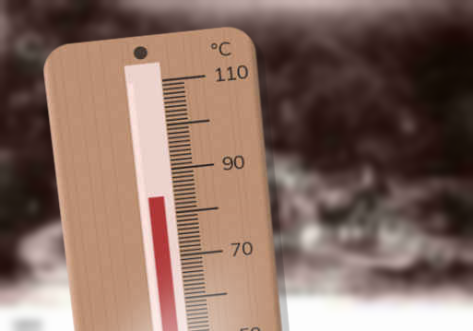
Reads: 84°C
